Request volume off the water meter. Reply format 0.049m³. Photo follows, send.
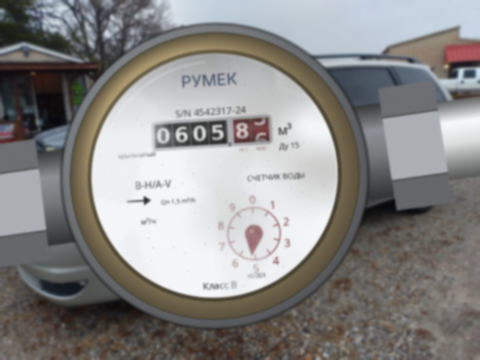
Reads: 605.855m³
